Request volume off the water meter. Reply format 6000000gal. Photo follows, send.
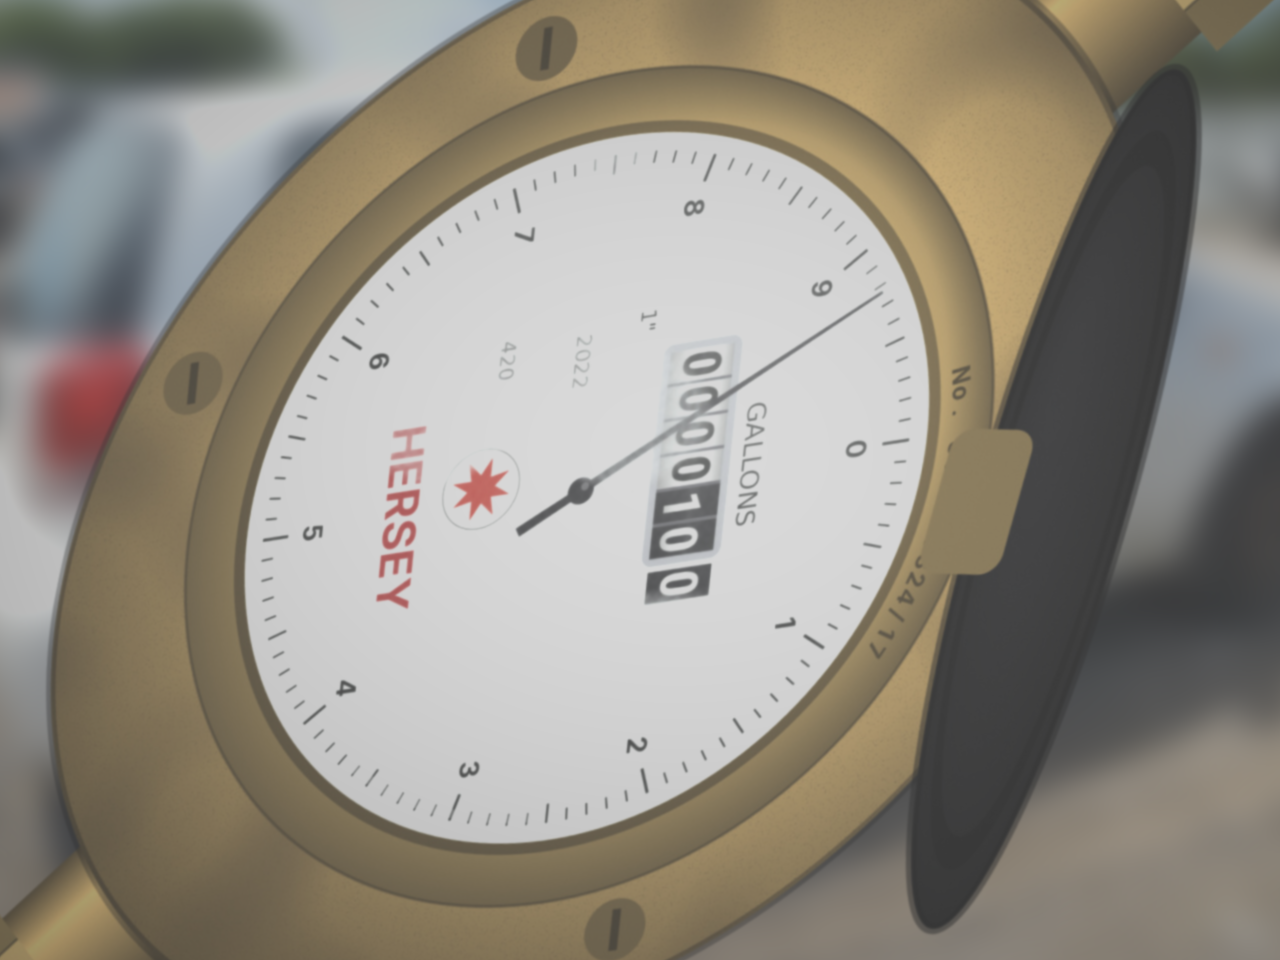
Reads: 99.2gal
